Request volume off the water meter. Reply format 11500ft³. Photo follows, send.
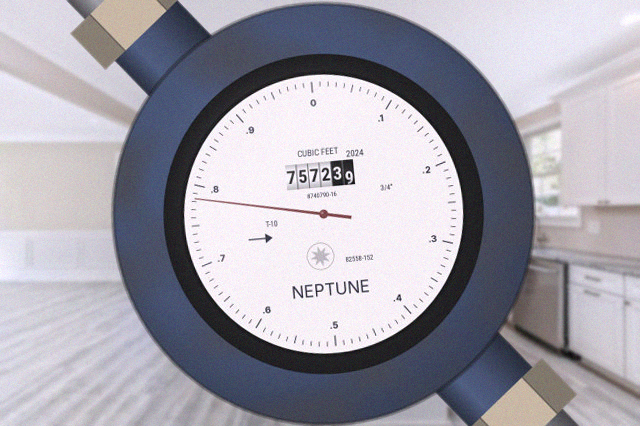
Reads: 757238.78ft³
